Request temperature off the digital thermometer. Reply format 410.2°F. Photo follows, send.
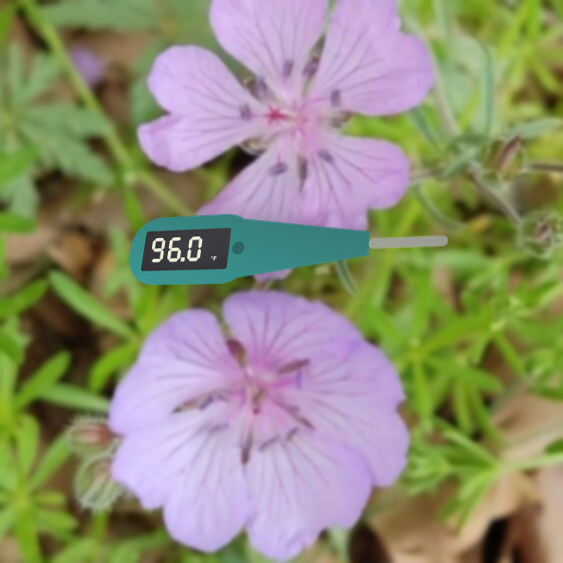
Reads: 96.0°F
